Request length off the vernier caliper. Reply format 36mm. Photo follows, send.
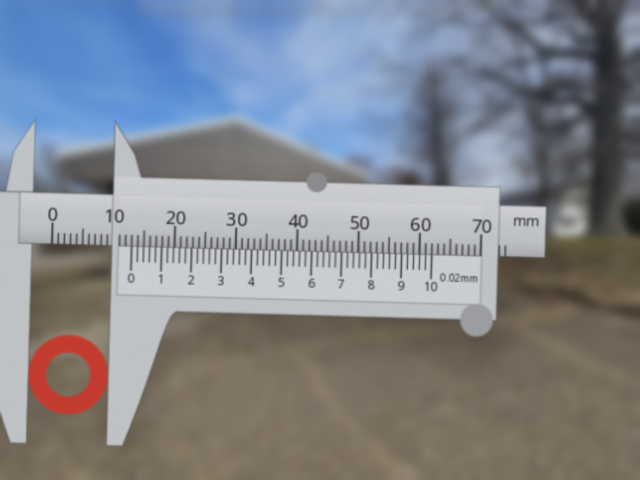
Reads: 13.0mm
